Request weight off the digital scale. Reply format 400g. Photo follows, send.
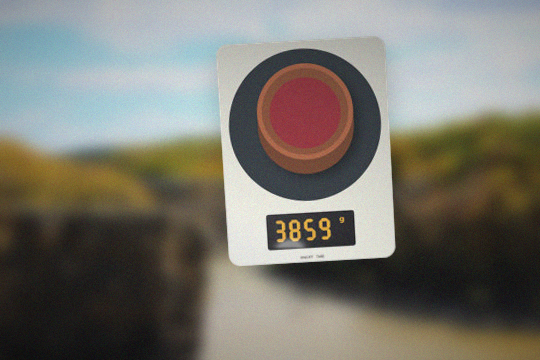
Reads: 3859g
